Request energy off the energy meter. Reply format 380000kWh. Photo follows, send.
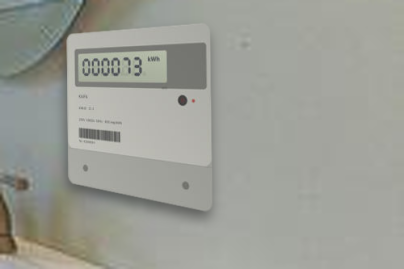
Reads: 73kWh
